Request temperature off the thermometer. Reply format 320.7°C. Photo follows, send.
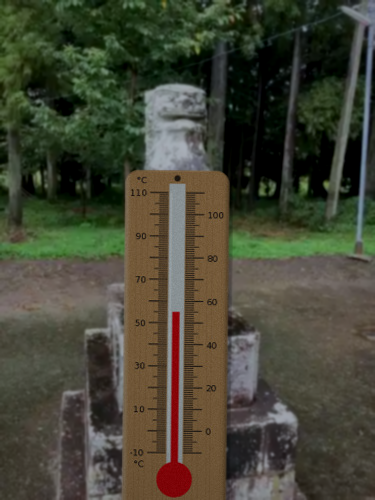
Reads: 55°C
